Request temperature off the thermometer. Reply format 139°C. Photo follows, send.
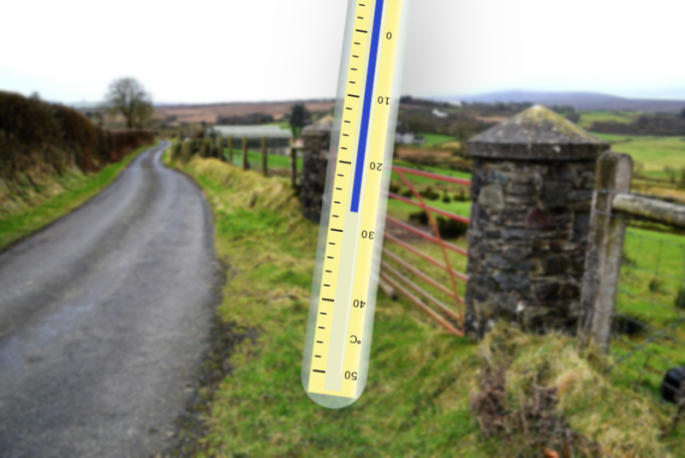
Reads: 27°C
